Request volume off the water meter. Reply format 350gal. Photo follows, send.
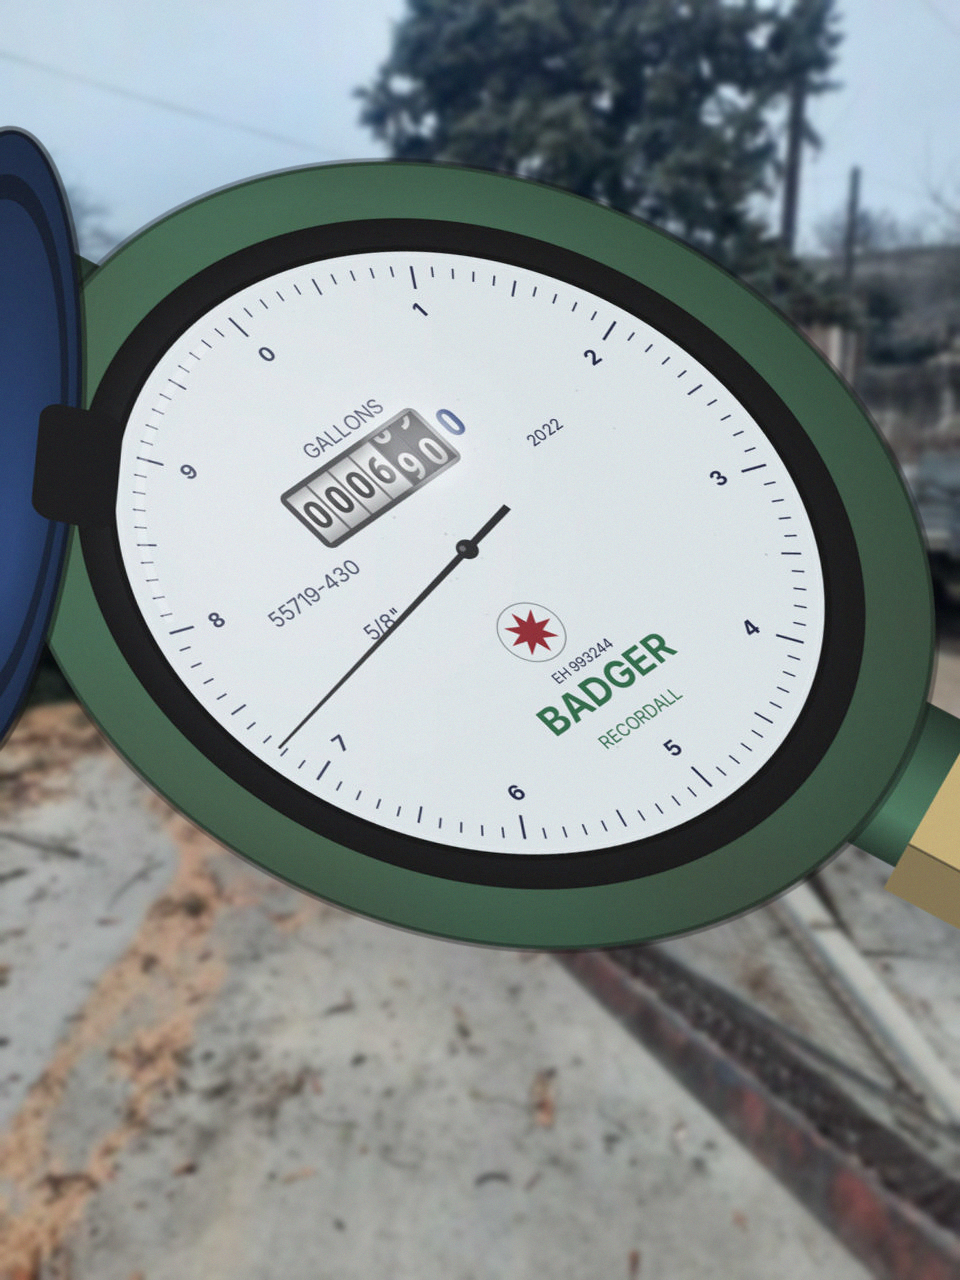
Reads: 6897.2gal
